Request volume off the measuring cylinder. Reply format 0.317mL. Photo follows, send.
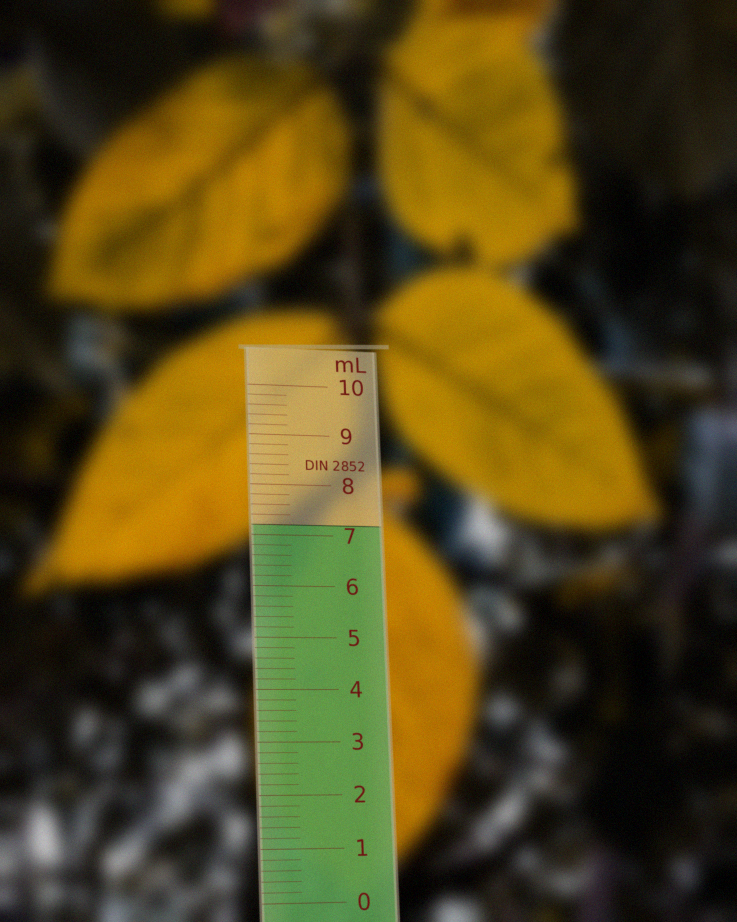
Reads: 7.2mL
